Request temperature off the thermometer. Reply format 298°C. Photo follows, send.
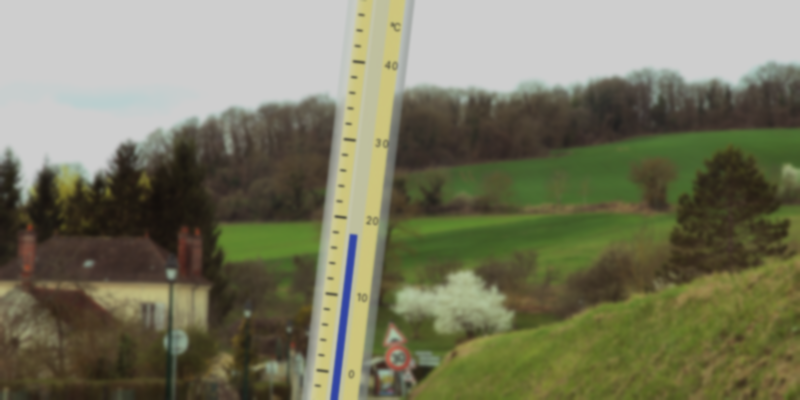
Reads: 18°C
